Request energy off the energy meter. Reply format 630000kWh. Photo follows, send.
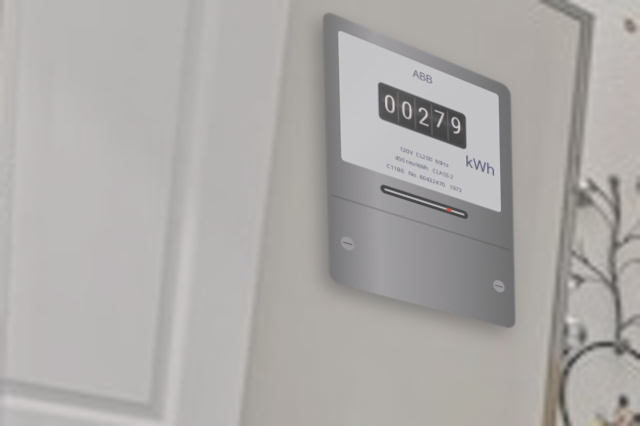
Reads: 279kWh
